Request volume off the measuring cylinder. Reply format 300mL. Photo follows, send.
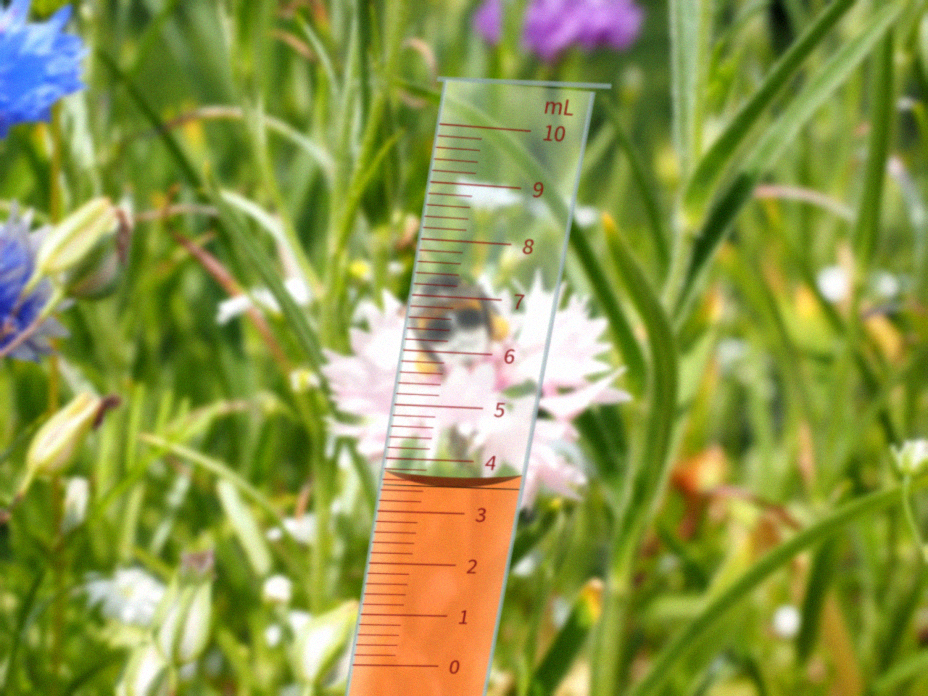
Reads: 3.5mL
